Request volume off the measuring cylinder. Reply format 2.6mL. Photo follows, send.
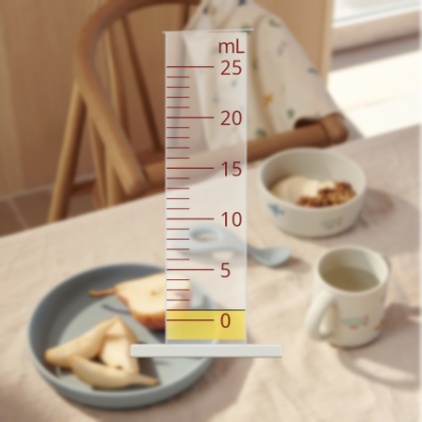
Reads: 1mL
